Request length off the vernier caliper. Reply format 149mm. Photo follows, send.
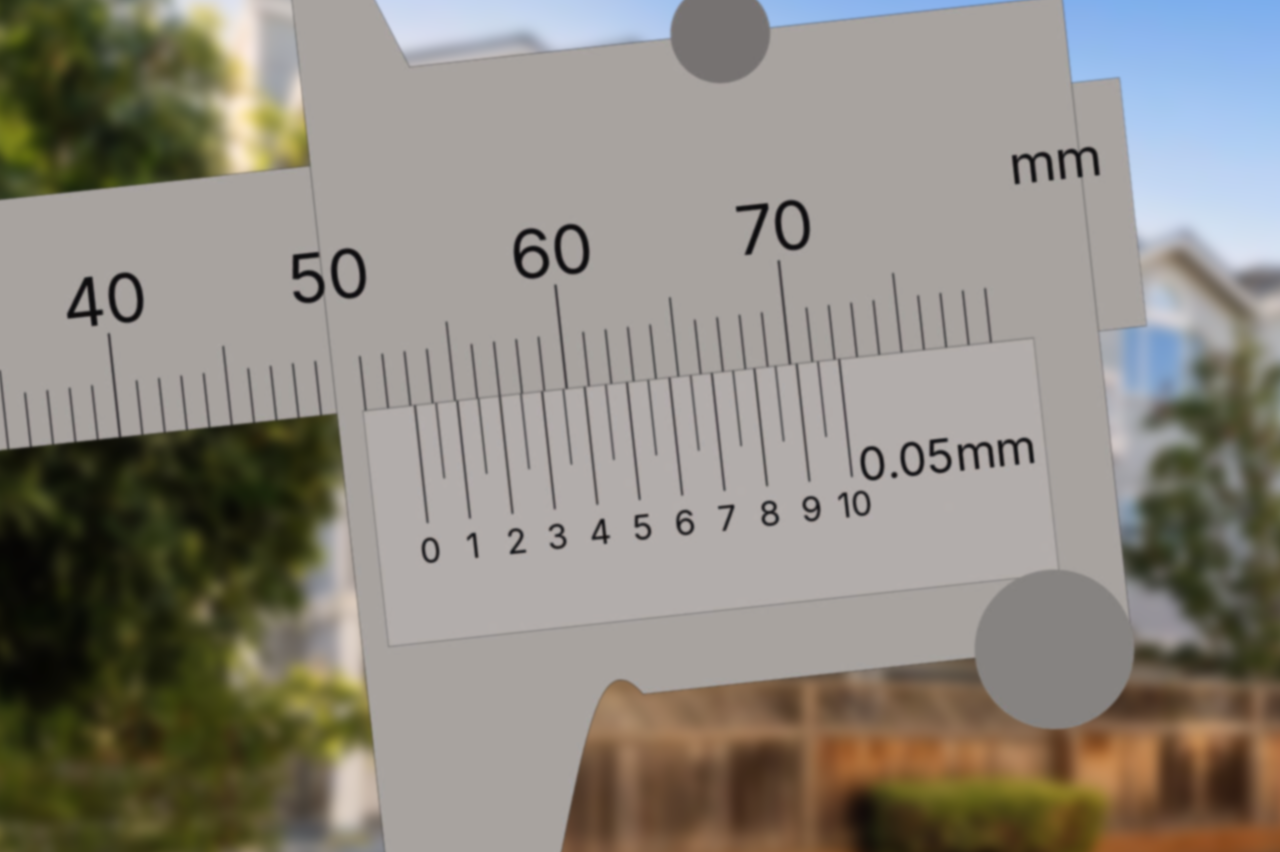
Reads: 53.2mm
